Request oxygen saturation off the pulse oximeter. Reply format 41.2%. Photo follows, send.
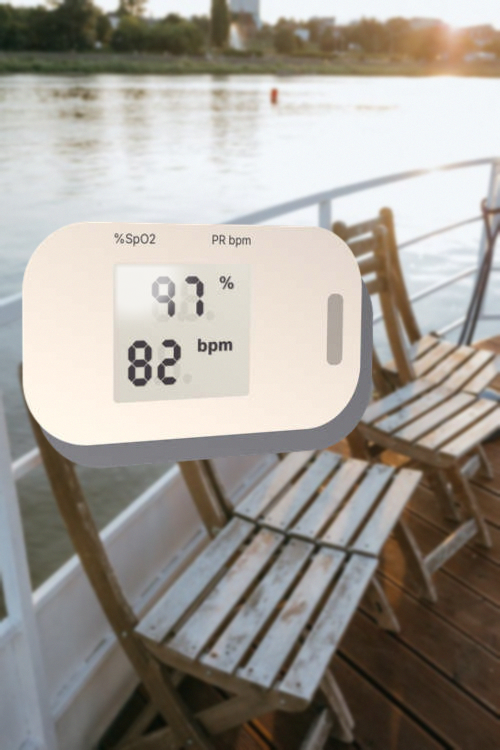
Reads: 97%
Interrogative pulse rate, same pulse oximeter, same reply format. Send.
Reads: 82bpm
